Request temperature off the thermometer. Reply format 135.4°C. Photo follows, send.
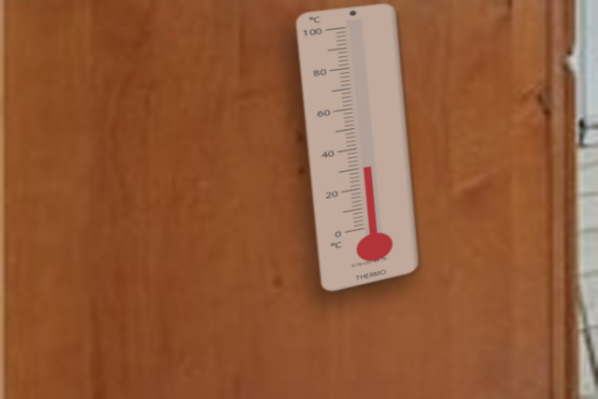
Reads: 30°C
